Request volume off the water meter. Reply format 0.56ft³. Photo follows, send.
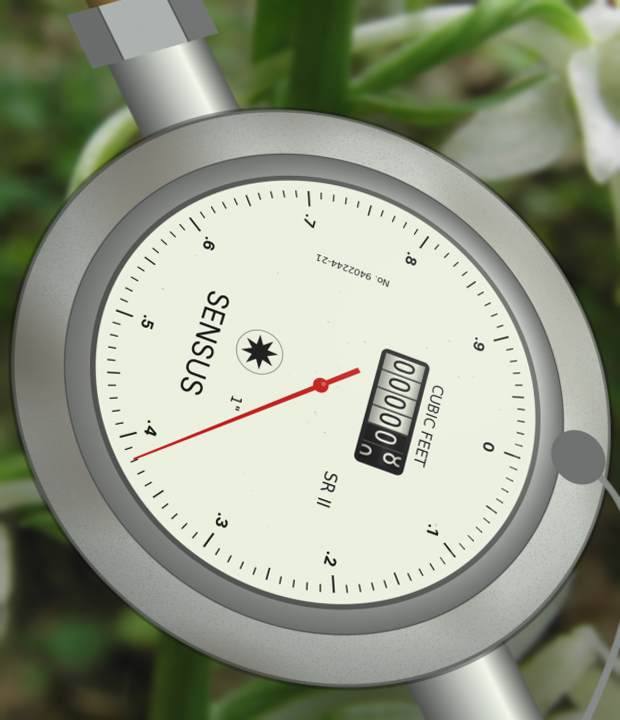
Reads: 8.38ft³
